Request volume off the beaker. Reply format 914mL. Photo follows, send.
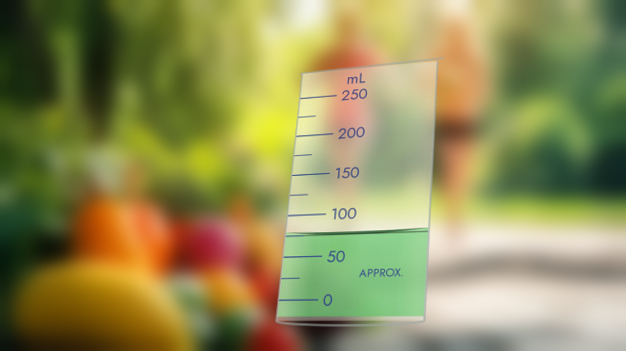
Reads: 75mL
